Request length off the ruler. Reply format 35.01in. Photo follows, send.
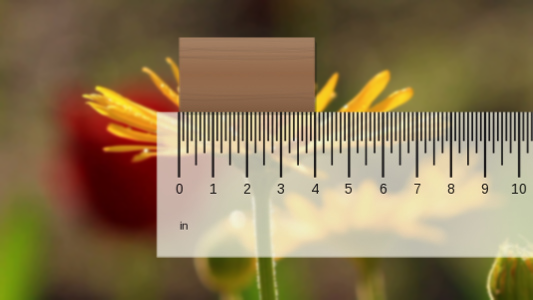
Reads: 4in
